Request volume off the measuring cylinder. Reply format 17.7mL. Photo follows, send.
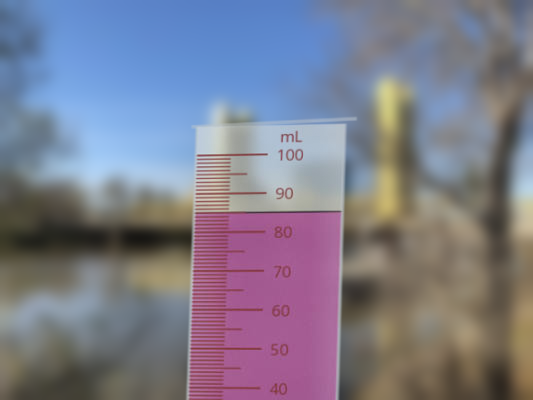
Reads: 85mL
